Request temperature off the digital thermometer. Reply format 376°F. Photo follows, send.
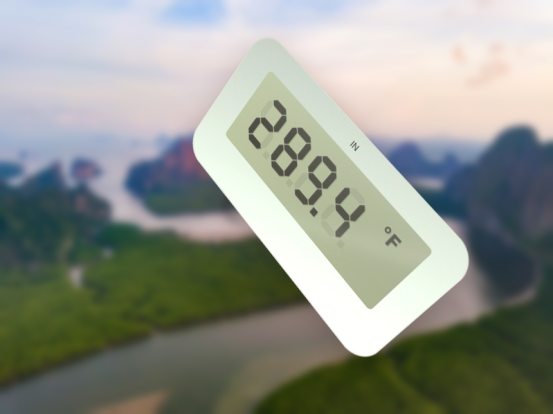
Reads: 289.4°F
